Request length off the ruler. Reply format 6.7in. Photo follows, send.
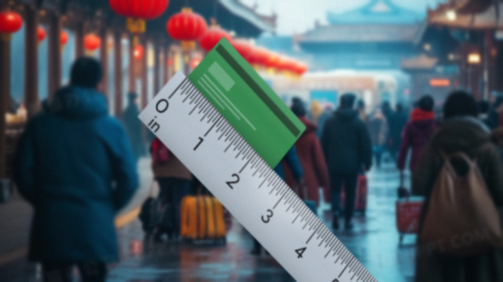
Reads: 2.5in
